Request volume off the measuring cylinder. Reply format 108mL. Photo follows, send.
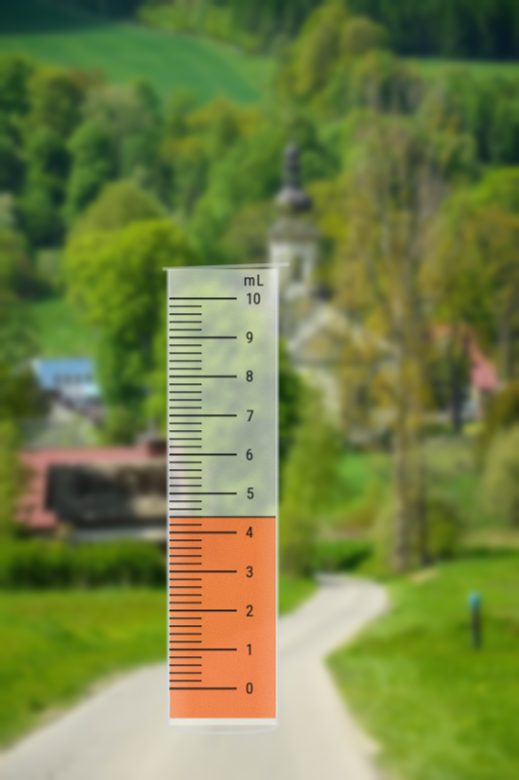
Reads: 4.4mL
